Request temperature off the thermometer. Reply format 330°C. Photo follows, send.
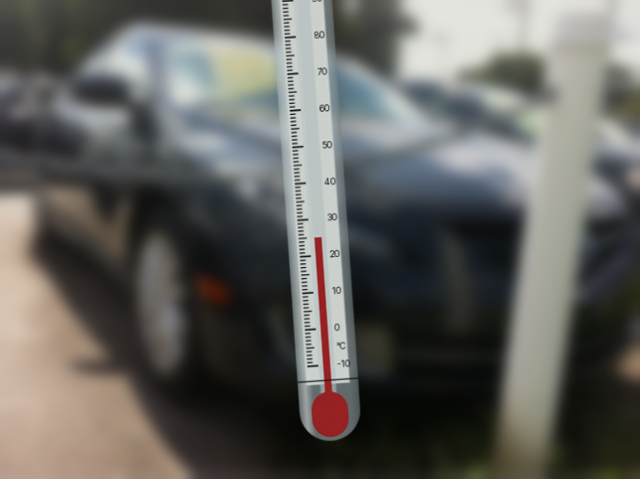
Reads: 25°C
